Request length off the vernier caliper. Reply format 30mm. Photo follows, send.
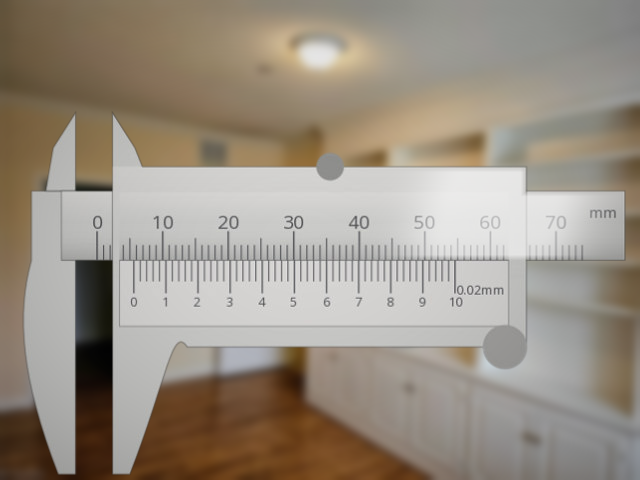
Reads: 5.6mm
